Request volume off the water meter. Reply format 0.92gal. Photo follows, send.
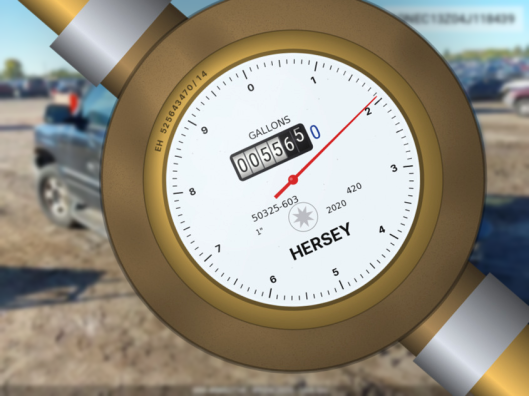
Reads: 55651.9gal
